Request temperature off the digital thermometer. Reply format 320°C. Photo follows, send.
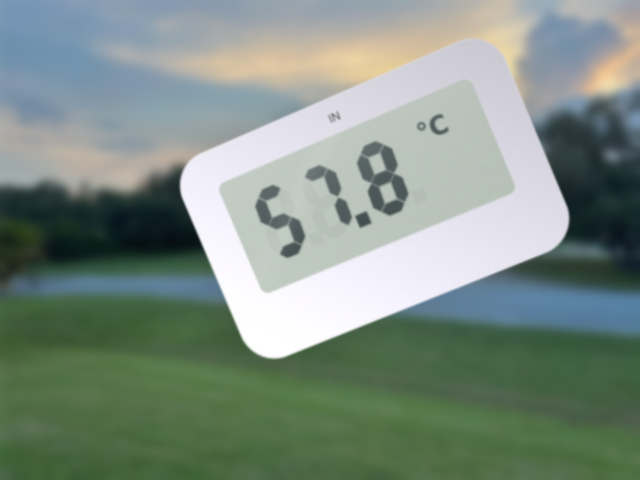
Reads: 57.8°C
